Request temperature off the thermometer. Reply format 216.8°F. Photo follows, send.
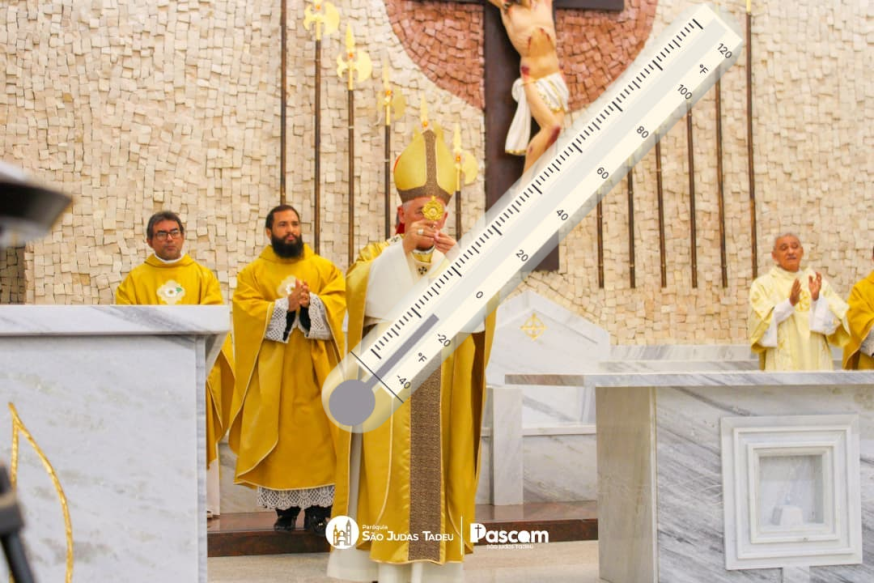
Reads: -16°F
